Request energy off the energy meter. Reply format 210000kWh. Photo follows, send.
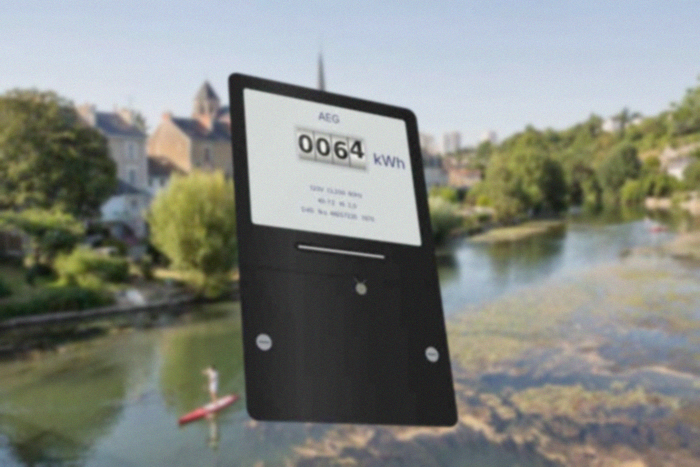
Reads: 64kWh
